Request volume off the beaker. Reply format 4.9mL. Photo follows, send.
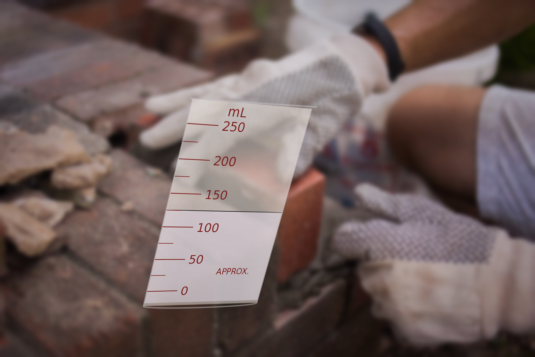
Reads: 125mL
